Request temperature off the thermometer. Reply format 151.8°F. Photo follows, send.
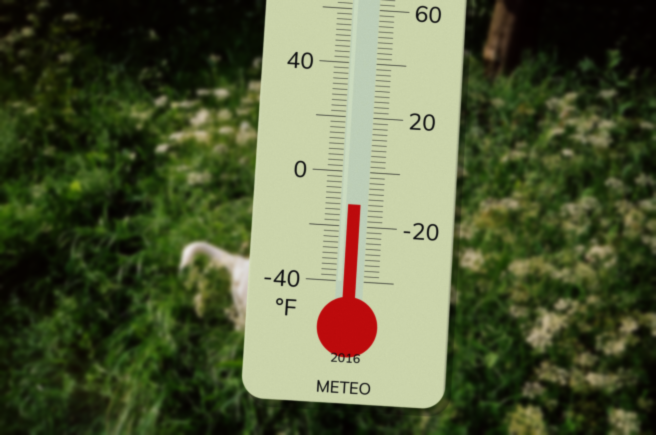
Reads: -12°F
